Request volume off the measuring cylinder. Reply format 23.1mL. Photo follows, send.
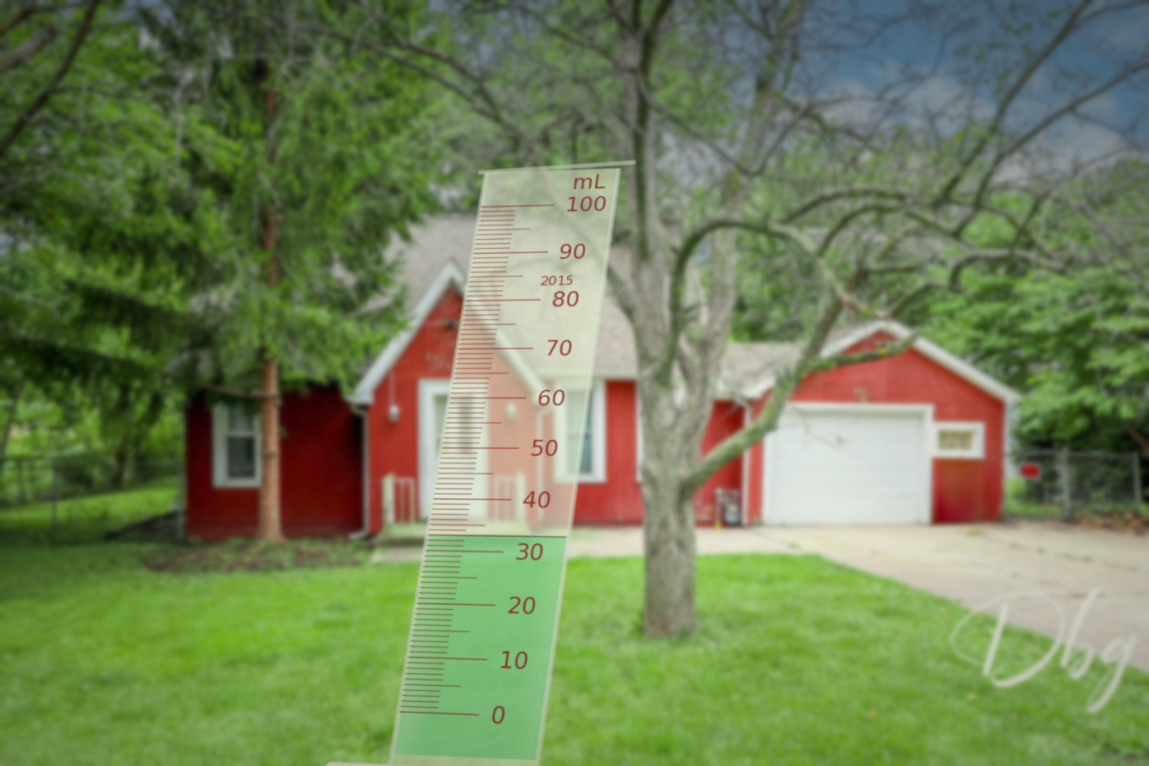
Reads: 33mL
